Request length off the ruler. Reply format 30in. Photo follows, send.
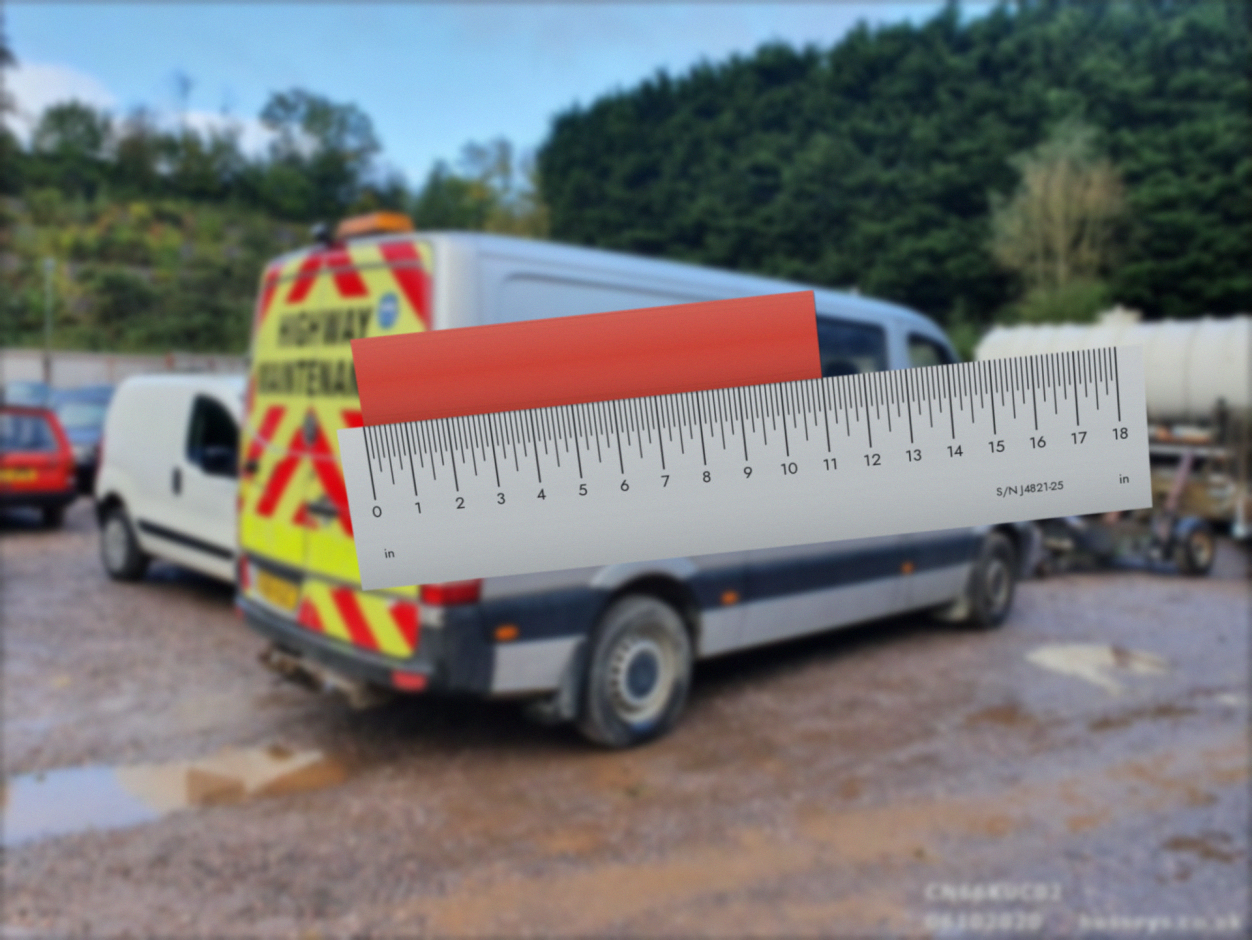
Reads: 11in
